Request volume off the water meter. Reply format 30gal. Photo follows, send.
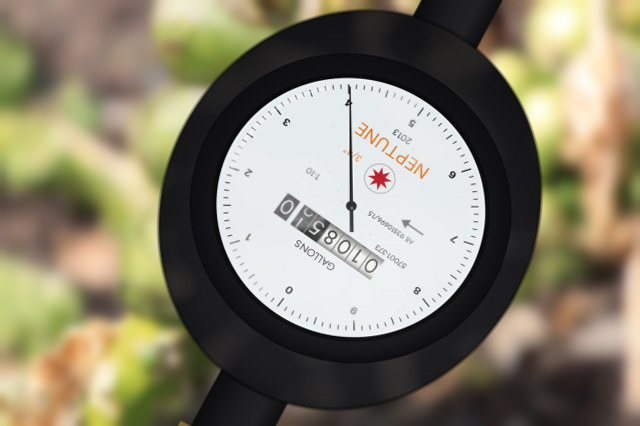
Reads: 108514.0gal
